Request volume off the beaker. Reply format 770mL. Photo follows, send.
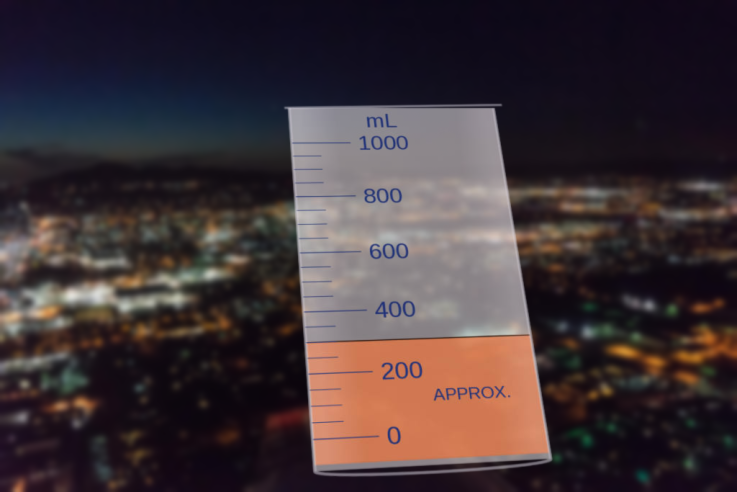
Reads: 300mL
